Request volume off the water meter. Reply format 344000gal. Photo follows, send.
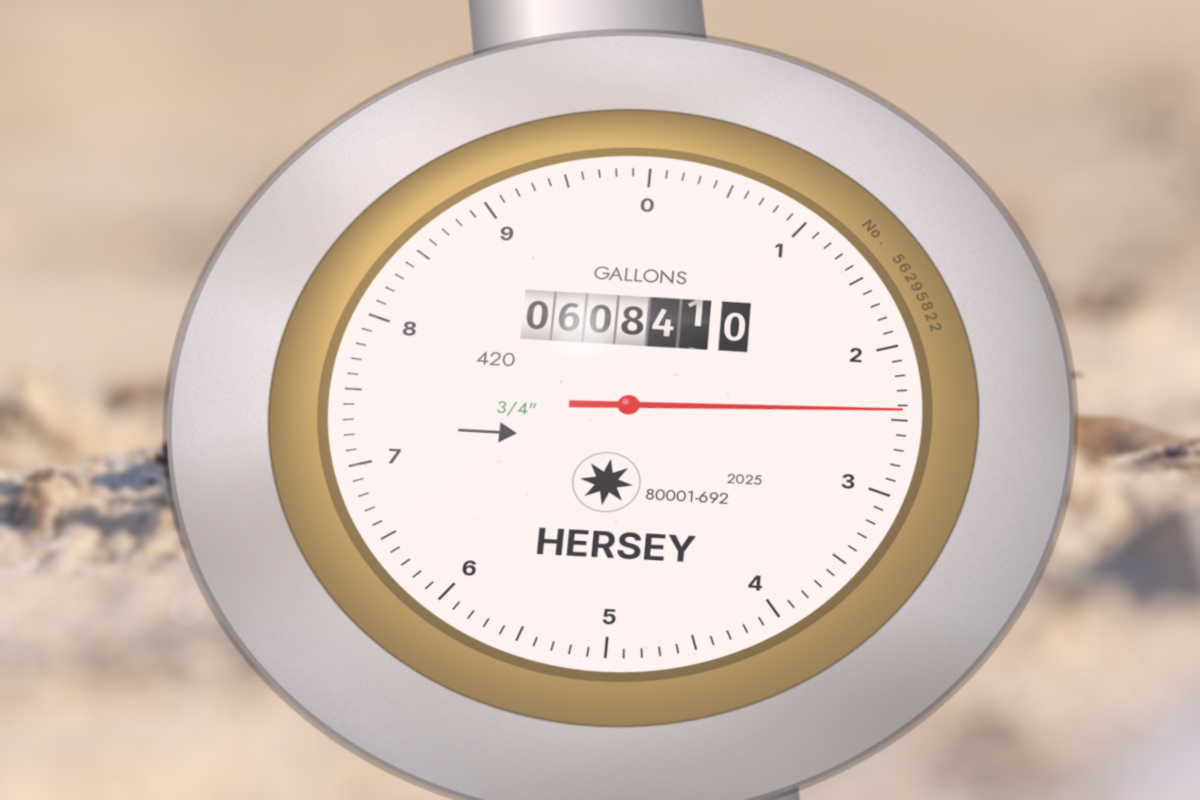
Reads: 608412.4gal
